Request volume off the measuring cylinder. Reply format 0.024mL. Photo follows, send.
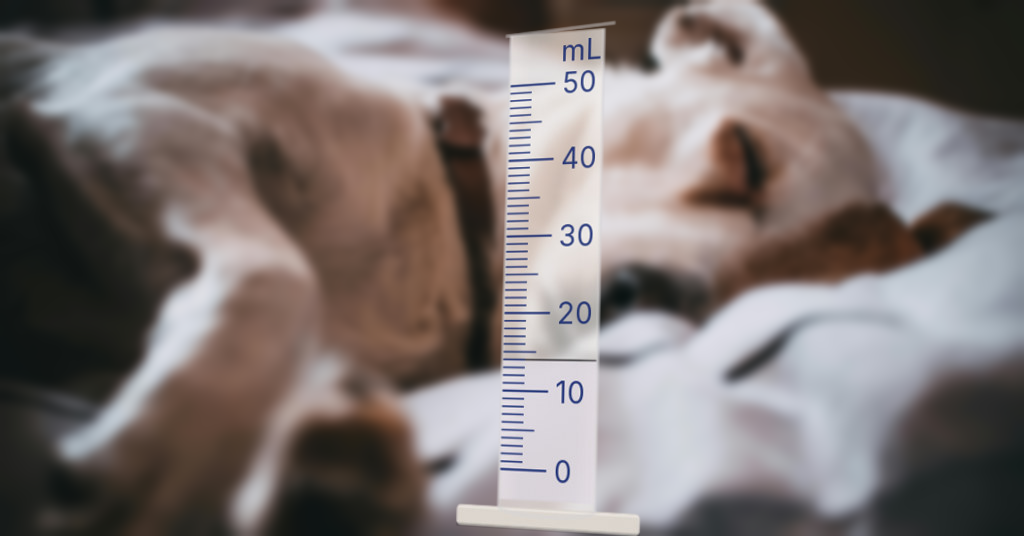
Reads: 14mL
